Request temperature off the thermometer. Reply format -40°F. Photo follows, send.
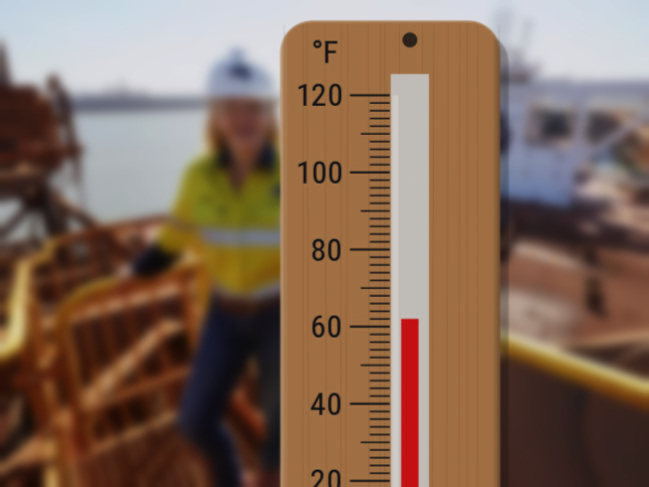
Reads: 62°F
